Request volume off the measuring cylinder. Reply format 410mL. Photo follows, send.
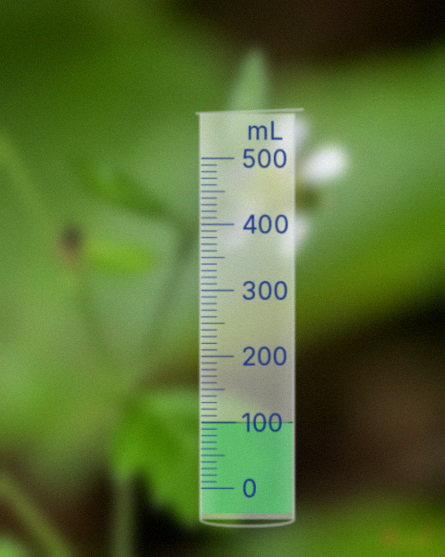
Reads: 100mL
